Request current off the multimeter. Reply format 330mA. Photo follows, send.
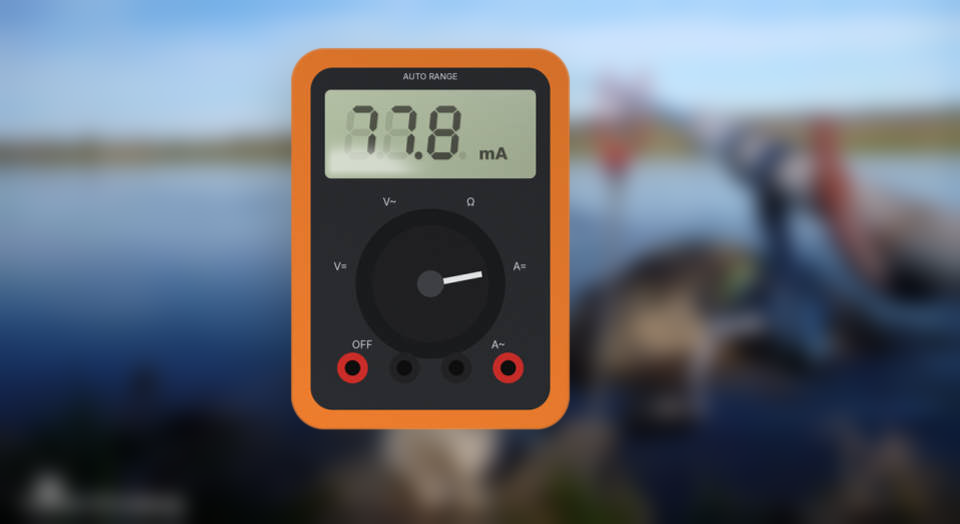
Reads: 77.8mA
